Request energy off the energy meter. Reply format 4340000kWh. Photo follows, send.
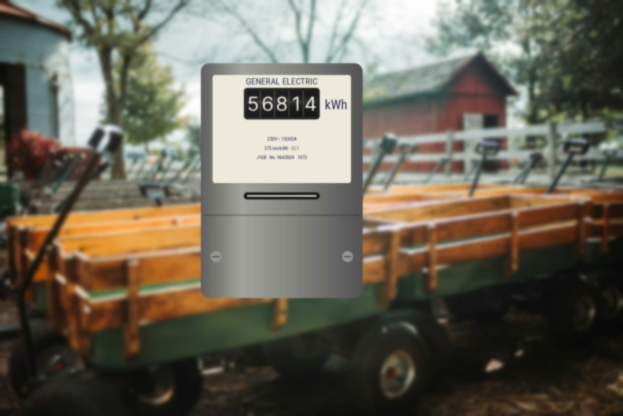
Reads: 56814kWh
